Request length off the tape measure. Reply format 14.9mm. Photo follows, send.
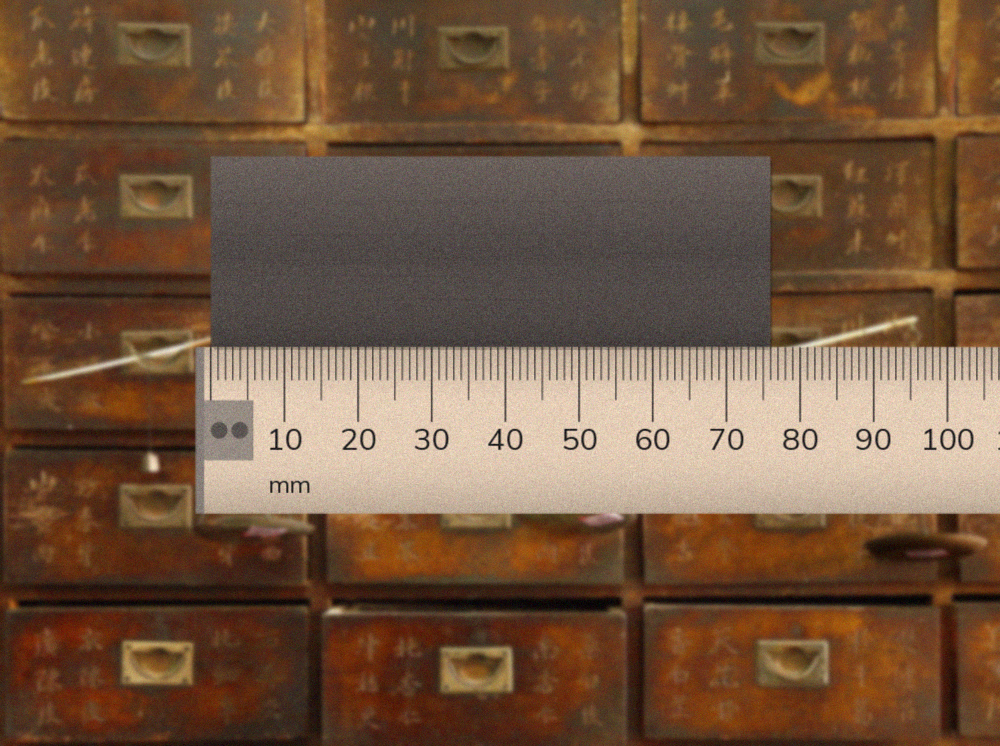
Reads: 76mm
